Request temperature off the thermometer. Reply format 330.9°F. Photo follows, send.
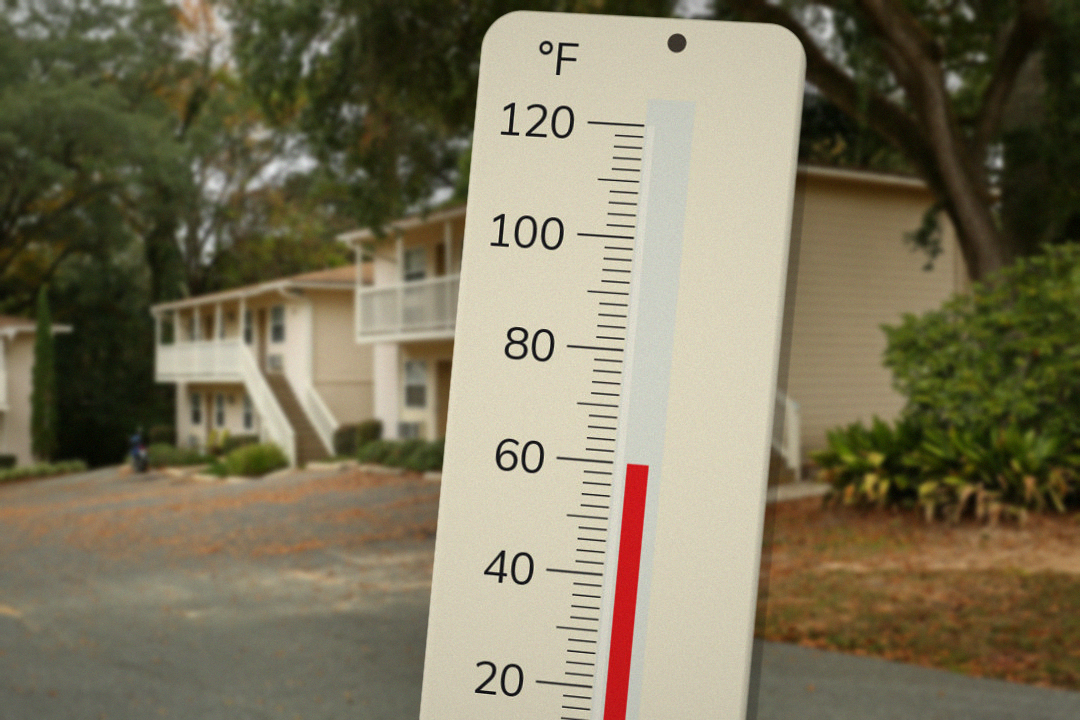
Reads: 60°F
